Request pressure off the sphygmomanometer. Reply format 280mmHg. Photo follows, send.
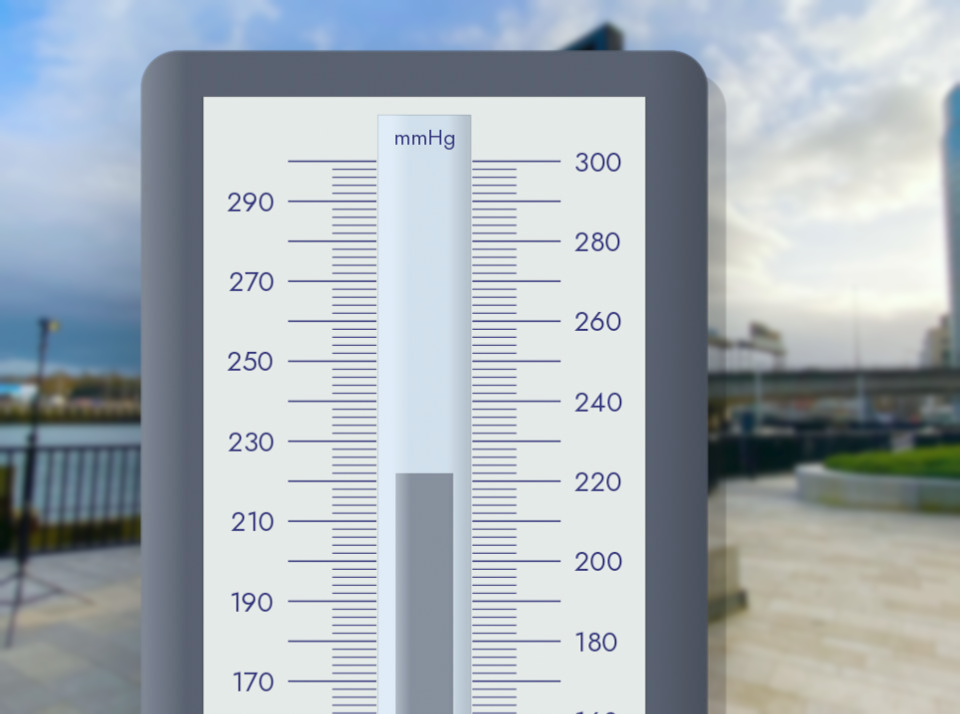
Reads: 222mmHg
